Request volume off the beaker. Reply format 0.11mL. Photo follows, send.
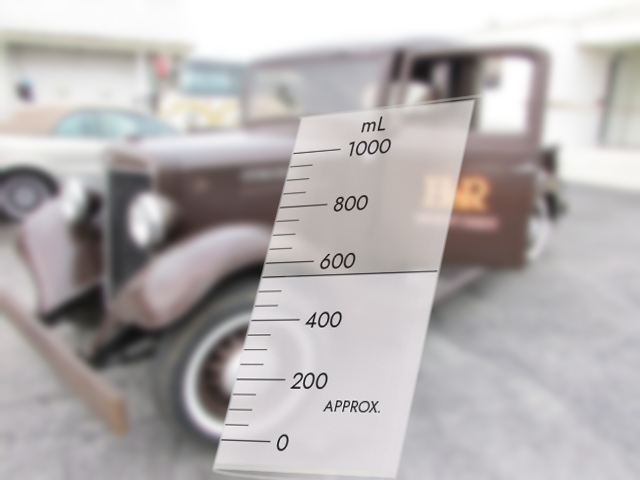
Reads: 550mL
